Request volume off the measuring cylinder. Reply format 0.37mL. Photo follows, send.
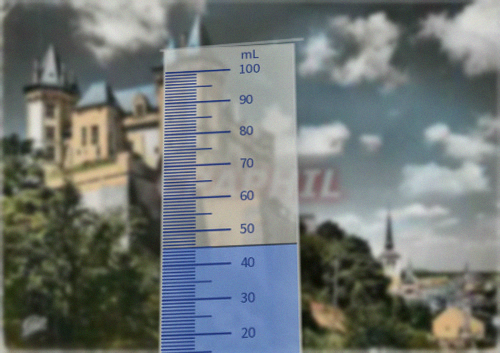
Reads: 45mL
